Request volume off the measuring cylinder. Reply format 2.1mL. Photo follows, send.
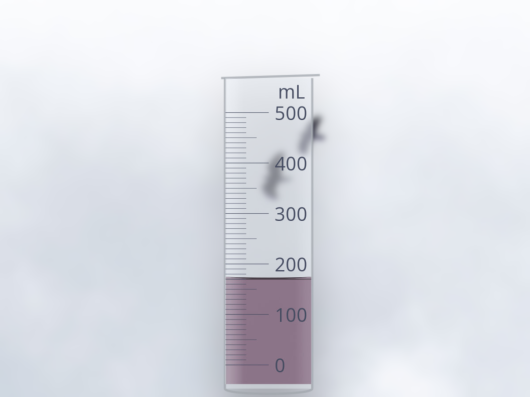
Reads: 170mL
